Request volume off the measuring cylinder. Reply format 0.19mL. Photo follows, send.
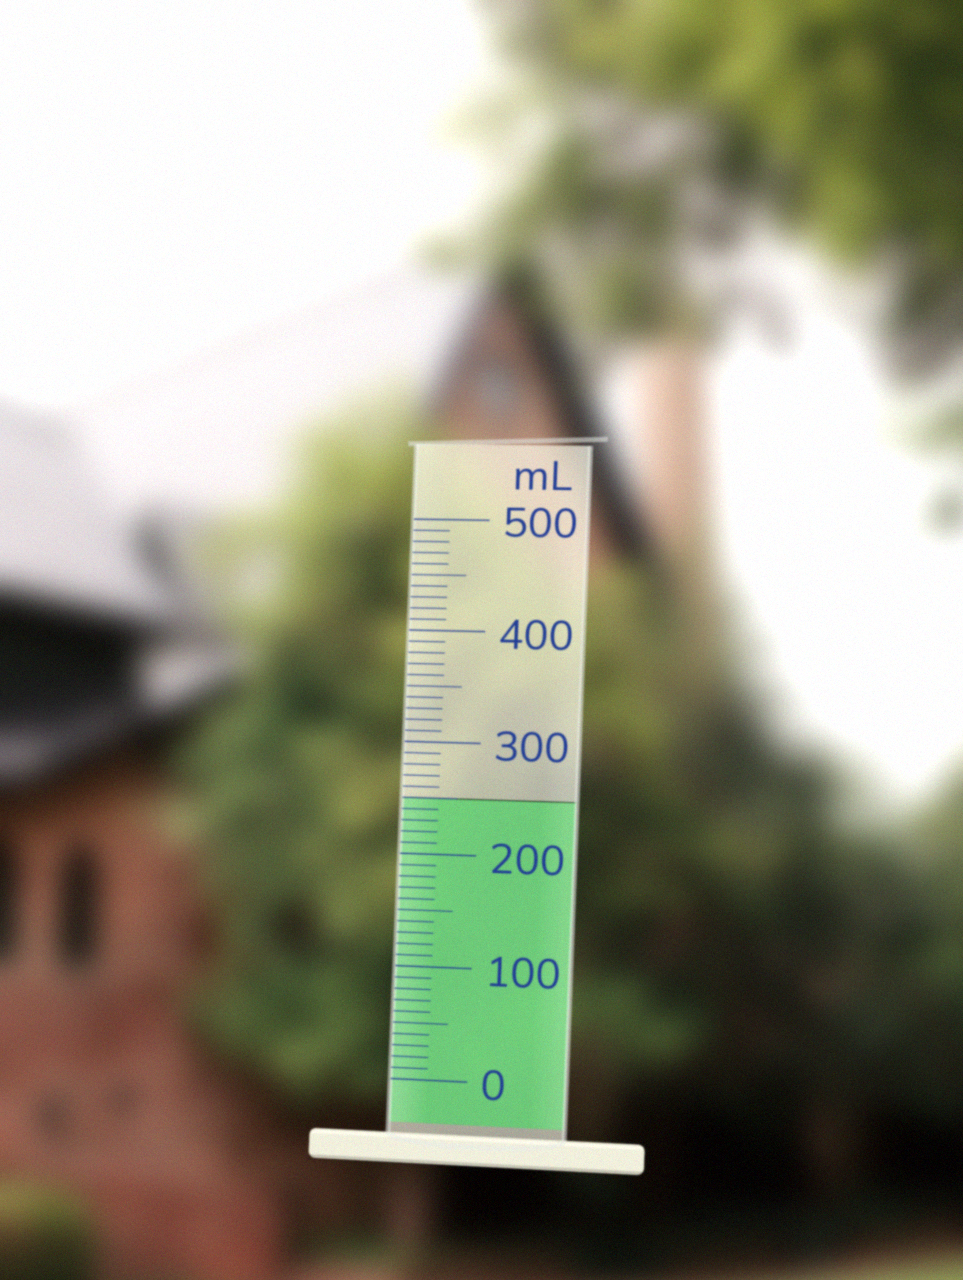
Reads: 250mL
